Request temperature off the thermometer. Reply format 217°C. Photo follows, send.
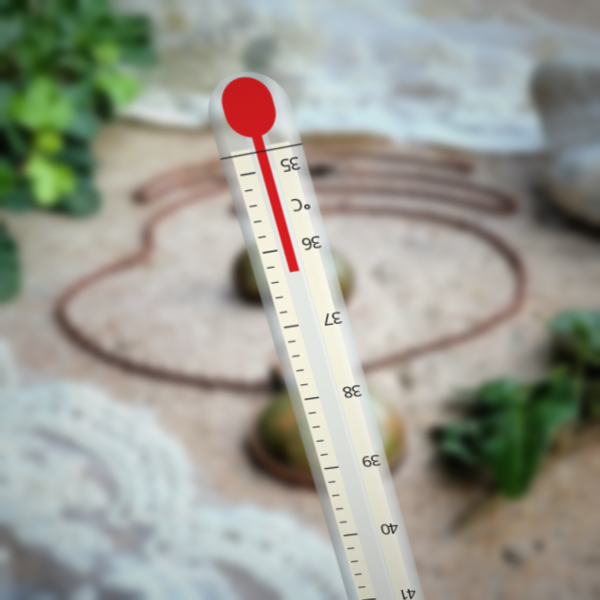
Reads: 36.3°C
